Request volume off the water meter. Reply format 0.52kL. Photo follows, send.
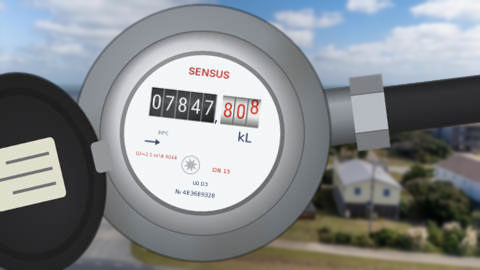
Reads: 7847.808kL
